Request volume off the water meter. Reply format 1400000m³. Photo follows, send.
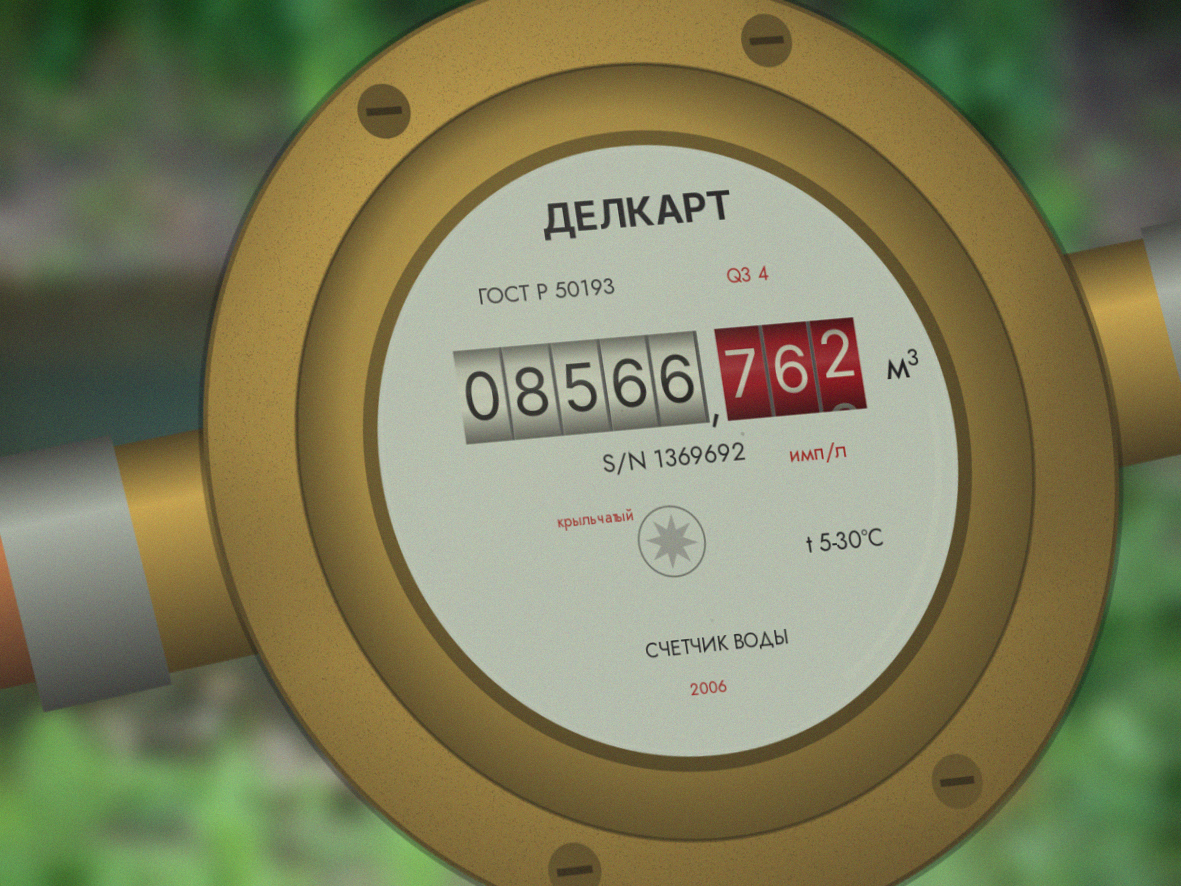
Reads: 8566.762m³
